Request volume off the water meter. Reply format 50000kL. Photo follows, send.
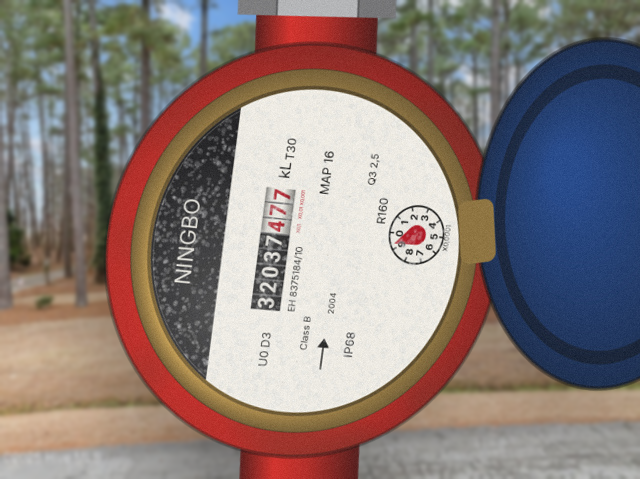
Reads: 32037.4769kL
